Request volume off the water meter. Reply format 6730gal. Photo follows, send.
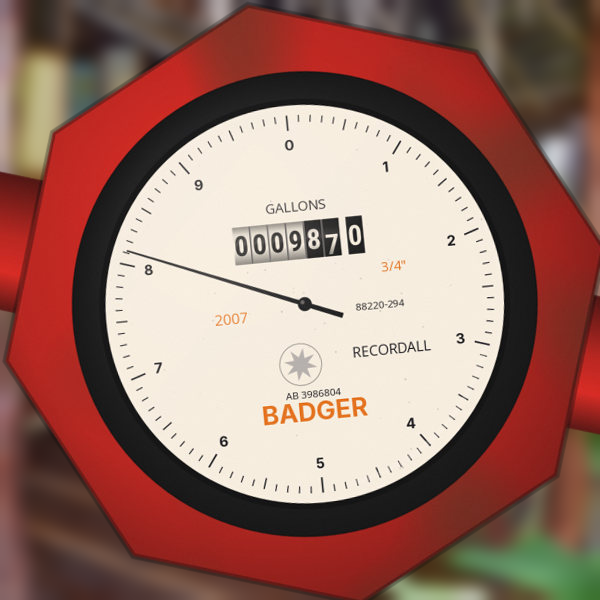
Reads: 9868.1gal
